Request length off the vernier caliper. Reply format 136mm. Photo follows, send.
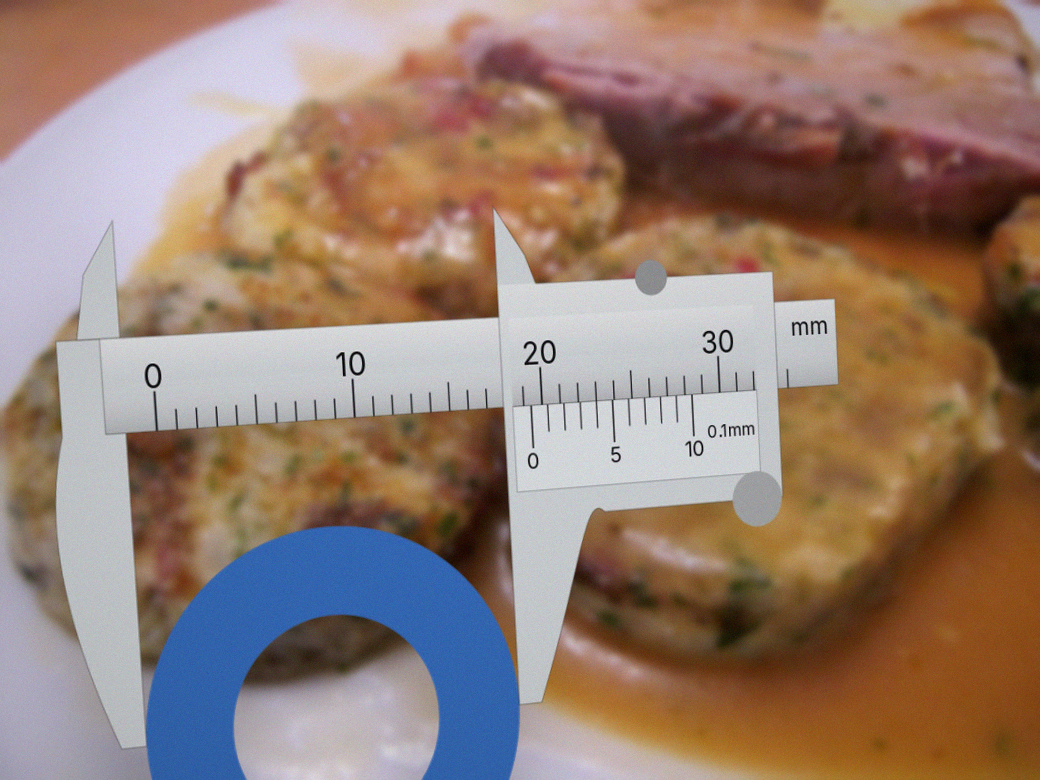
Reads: 19.4mm
